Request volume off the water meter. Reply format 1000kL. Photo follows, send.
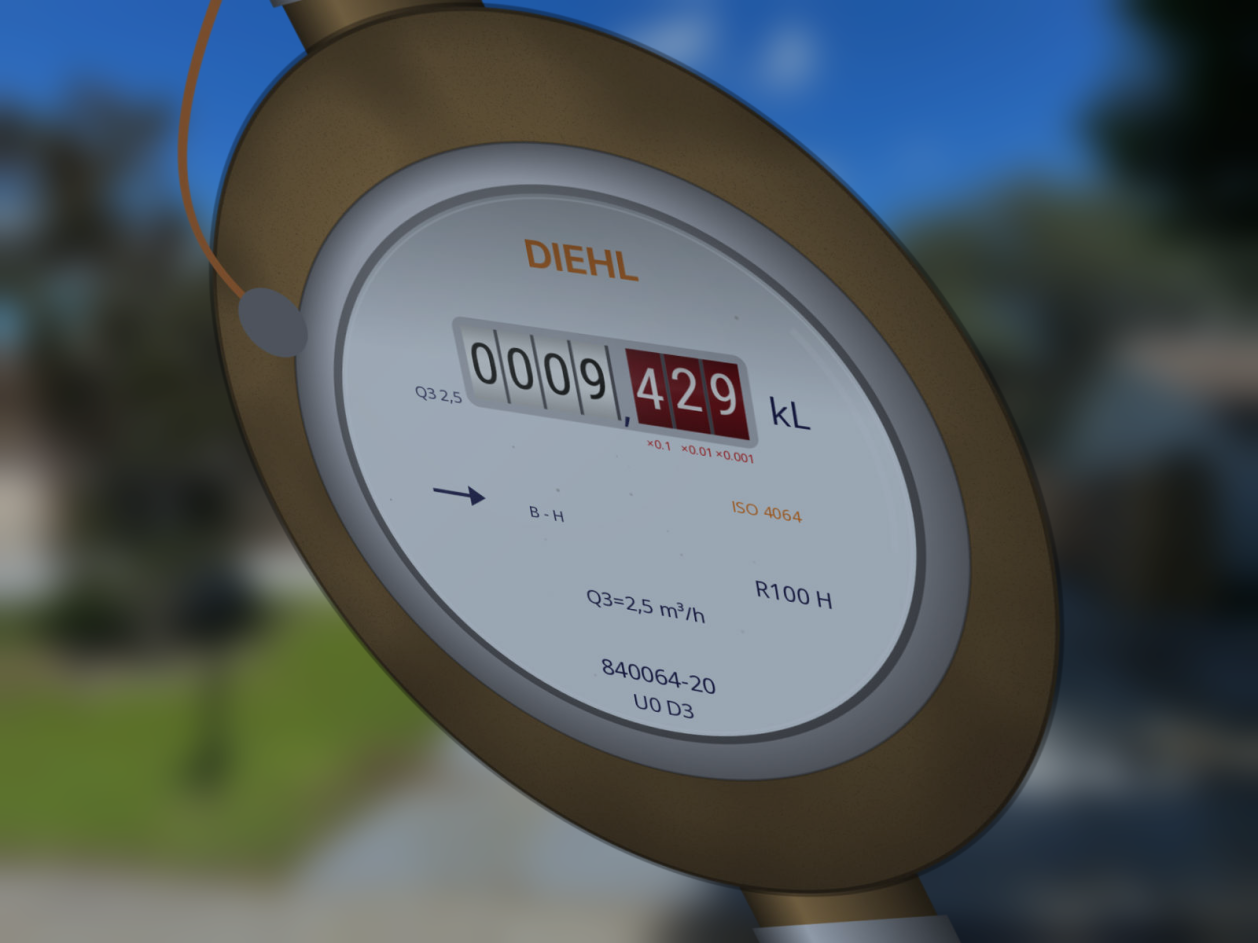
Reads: 9.429kL
